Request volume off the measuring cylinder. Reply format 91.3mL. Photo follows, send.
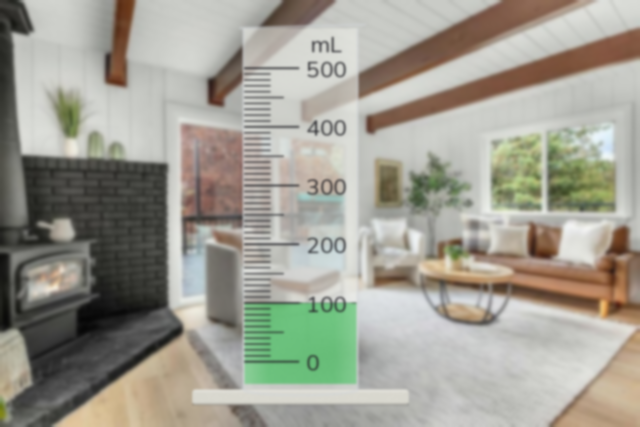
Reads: 100mL
